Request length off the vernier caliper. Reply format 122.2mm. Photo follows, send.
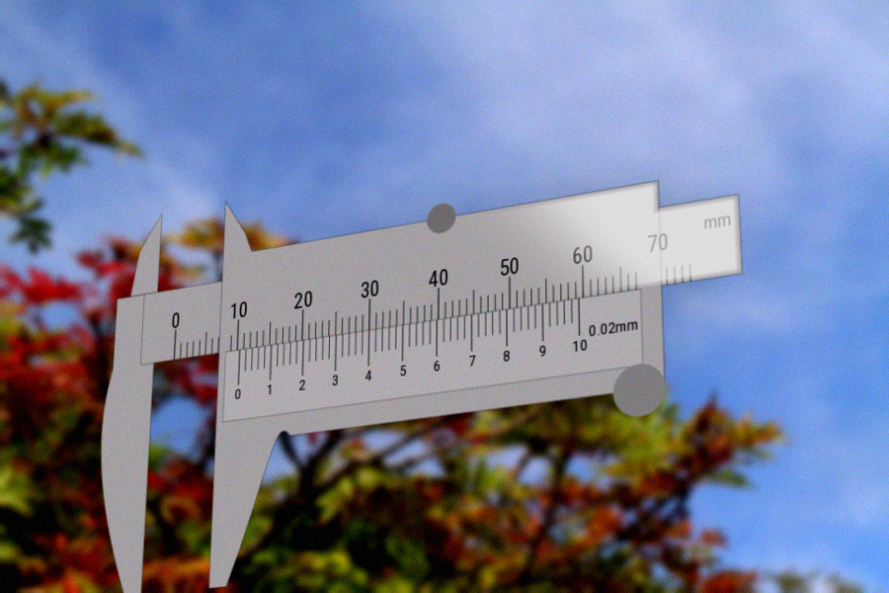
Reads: 10.4mm
